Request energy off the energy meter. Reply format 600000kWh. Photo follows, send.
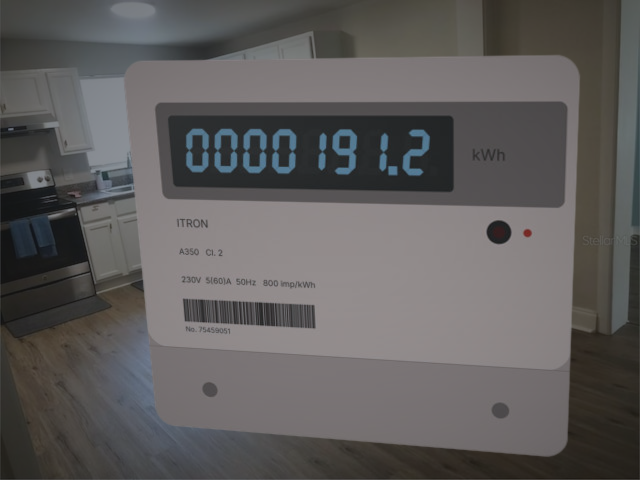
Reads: 191.2kWh
